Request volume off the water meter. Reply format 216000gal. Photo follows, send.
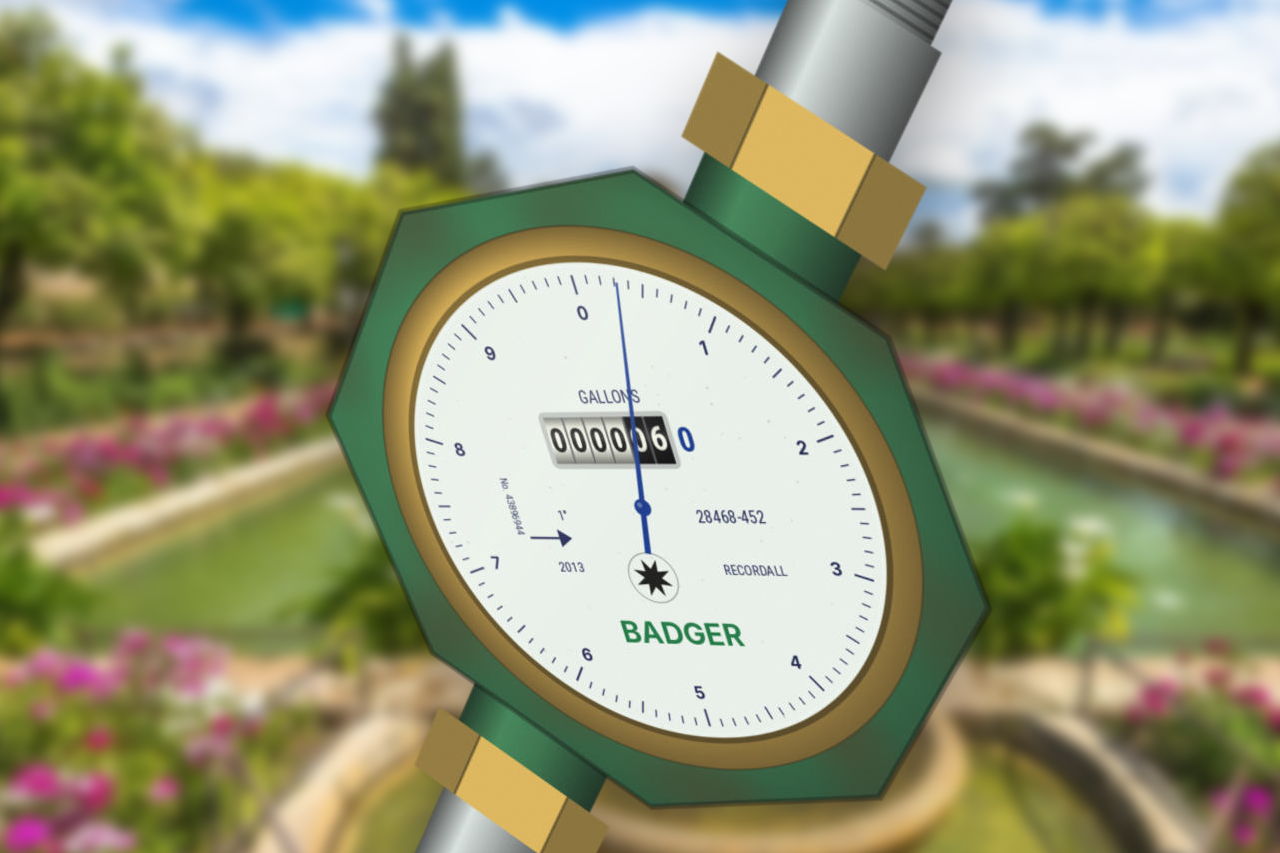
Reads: 60.3gal
